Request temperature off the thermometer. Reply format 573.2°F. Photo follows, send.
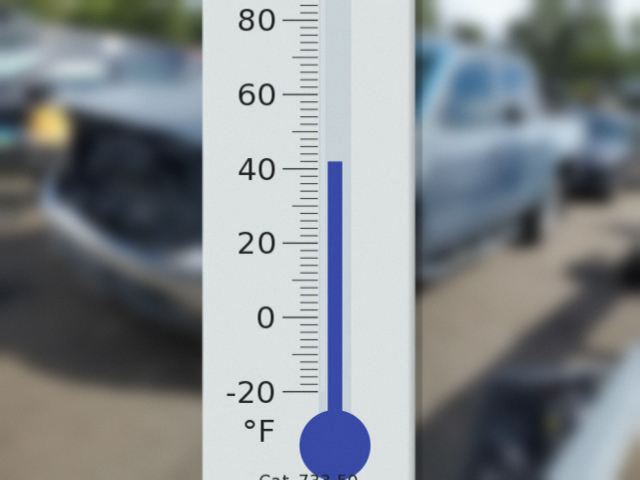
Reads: 42°F
